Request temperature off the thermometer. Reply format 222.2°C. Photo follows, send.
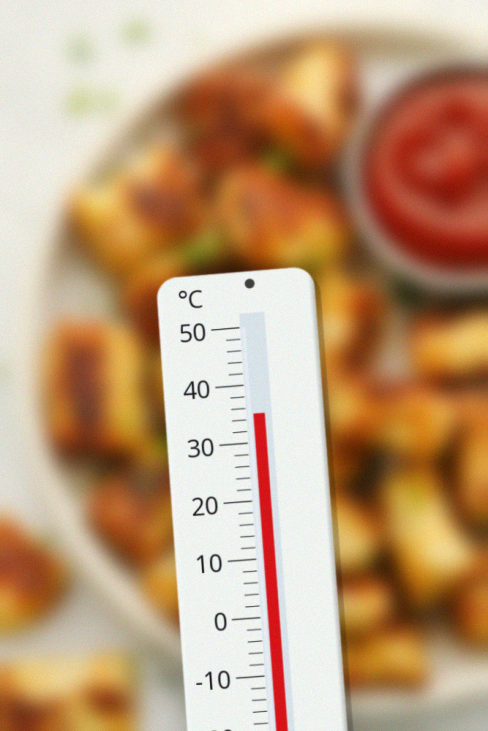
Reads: 35°C
